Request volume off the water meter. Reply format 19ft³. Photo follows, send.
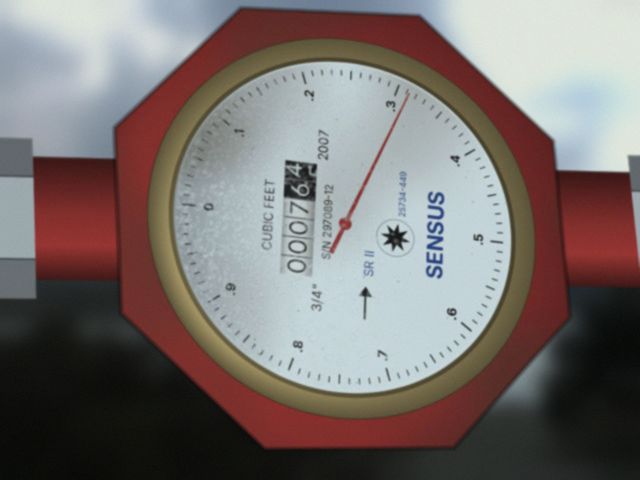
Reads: 764.31ft³
